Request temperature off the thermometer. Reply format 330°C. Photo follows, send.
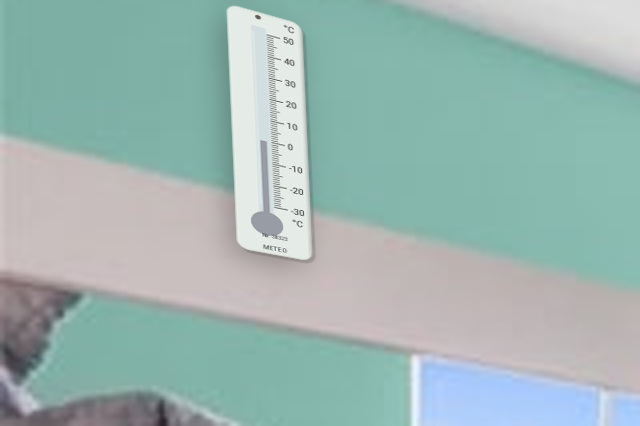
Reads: 0°C
